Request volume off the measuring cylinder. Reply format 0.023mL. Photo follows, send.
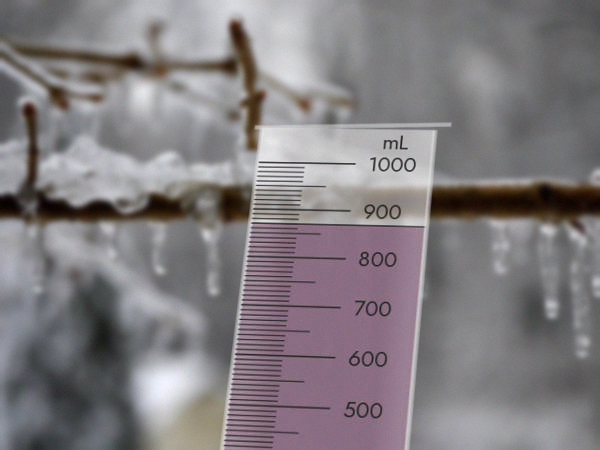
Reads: 870mL
